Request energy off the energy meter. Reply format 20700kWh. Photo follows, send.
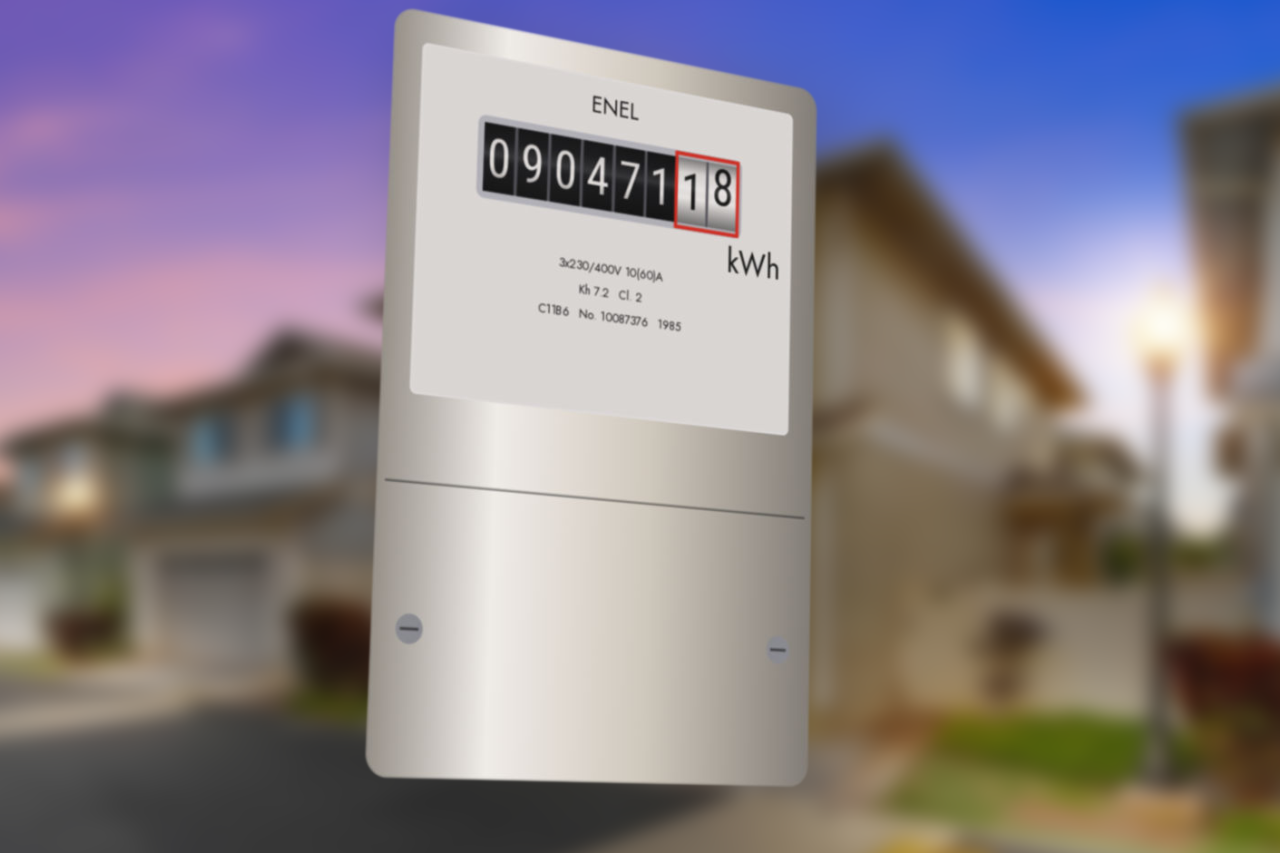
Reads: 90471.18kWh
